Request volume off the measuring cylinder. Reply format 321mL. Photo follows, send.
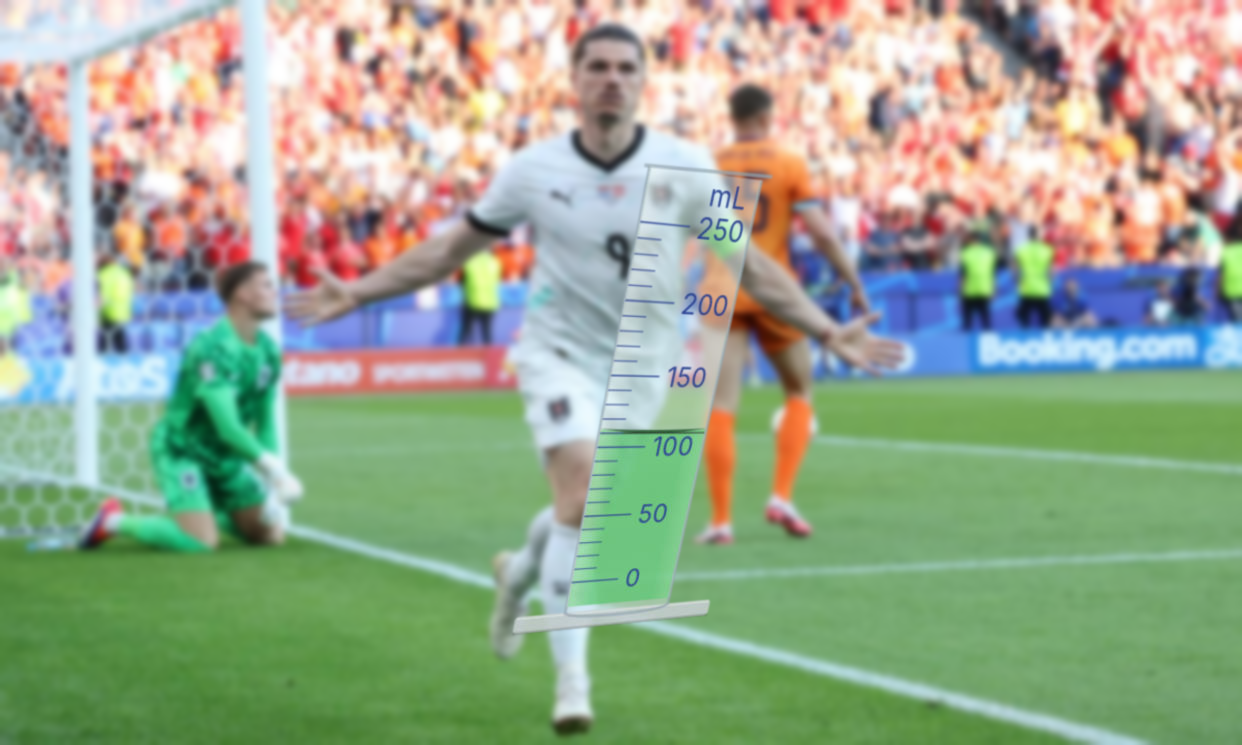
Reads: 110mL
